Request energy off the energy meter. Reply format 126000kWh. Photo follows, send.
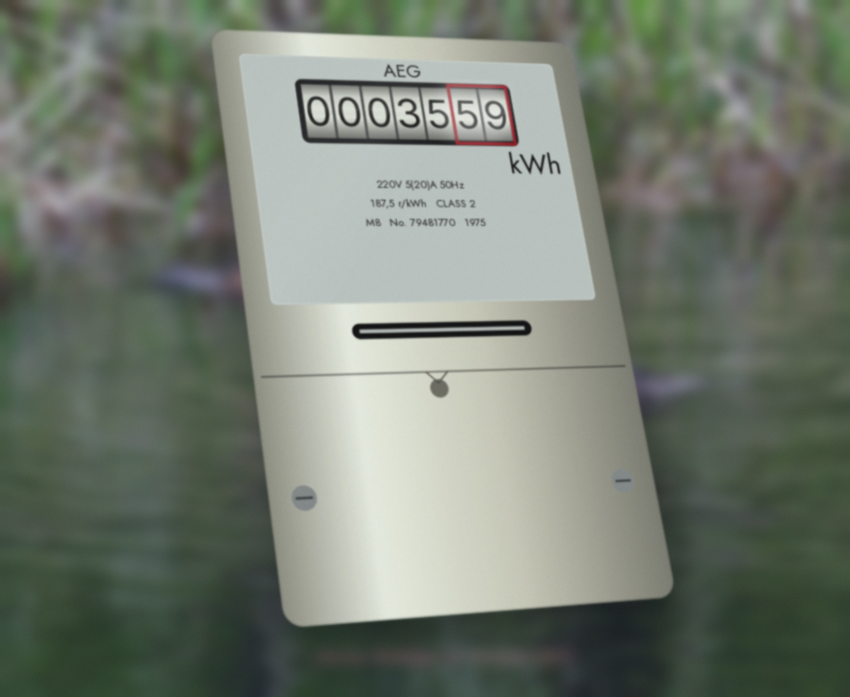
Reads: 35.59kWh
